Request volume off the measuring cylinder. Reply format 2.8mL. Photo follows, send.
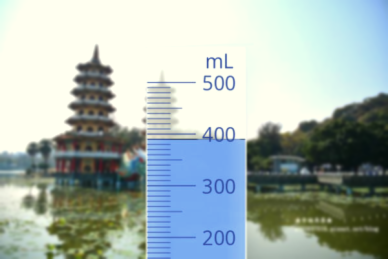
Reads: 390mL
